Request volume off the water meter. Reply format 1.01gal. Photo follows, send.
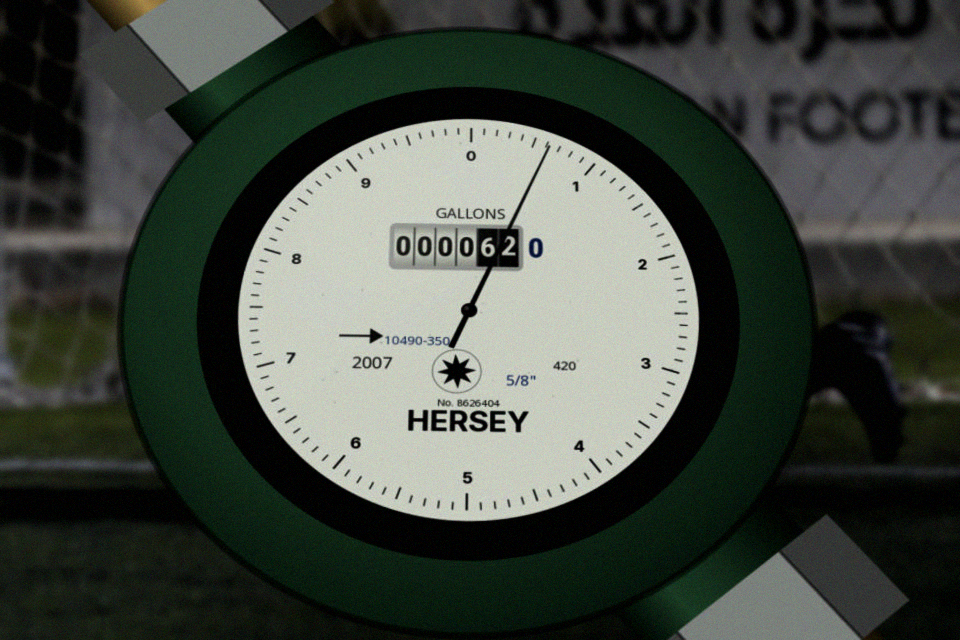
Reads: 620.6gal
